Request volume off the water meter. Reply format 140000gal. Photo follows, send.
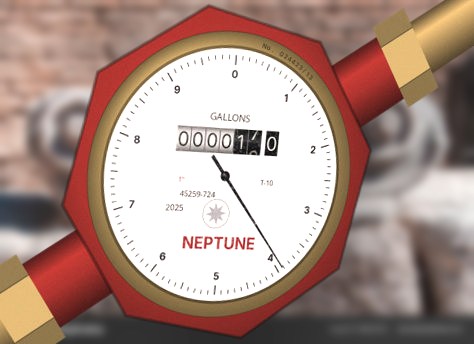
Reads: 173.9gal
